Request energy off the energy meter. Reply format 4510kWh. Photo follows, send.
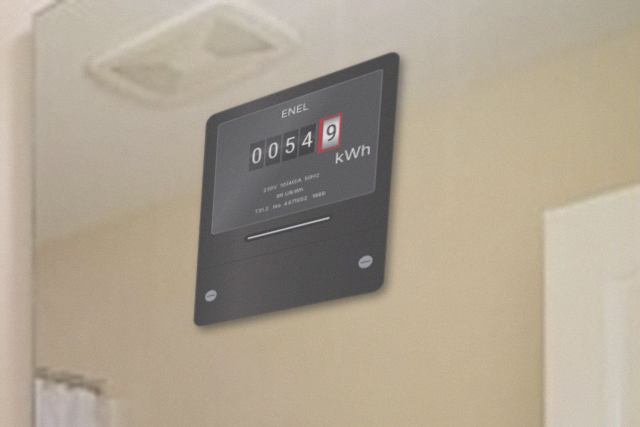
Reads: 54.9kWh
